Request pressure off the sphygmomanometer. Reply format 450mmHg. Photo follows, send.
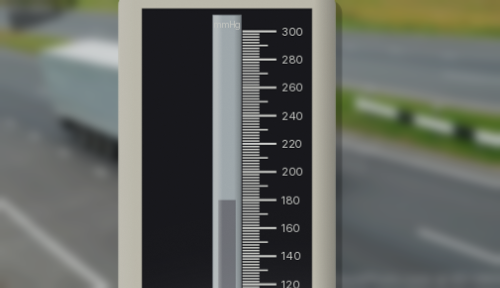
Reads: 180mmHg
